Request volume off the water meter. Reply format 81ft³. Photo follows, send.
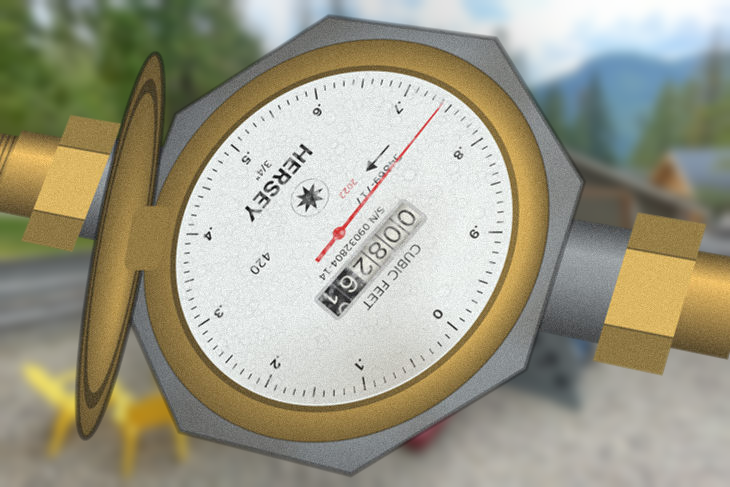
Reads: 8260.74ft³
